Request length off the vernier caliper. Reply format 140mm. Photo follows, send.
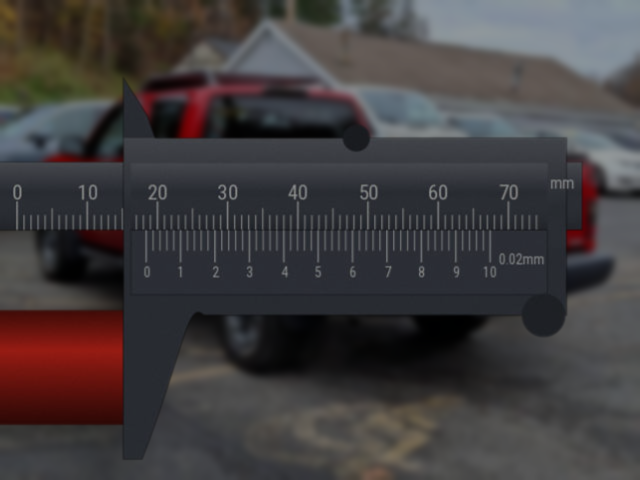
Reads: 18.4mm
